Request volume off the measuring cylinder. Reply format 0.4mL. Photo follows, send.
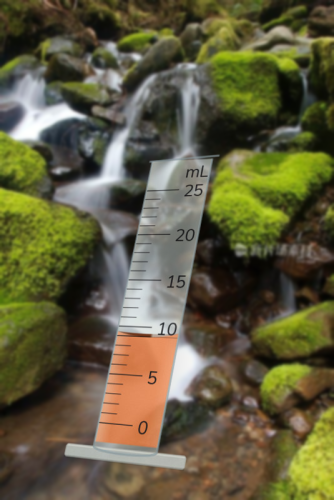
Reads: 9mL
